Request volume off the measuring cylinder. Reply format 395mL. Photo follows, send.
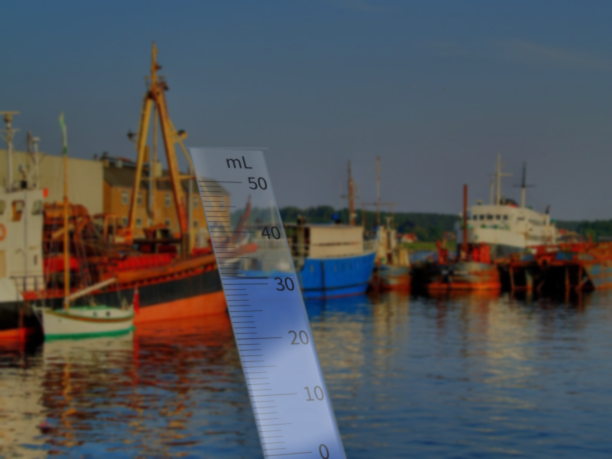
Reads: 31mL
